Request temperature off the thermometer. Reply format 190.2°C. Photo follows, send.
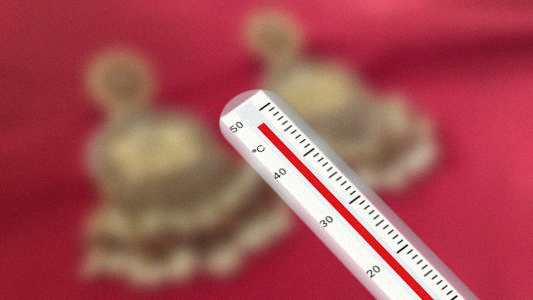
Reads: 48°C
